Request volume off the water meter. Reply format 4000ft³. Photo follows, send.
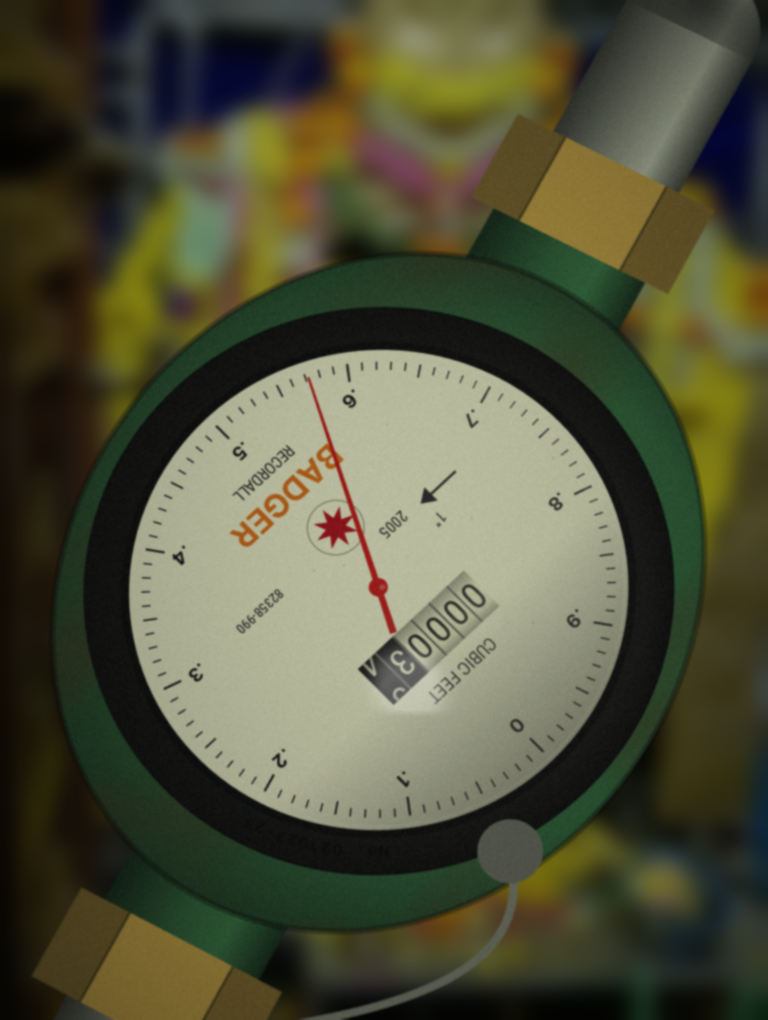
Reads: 33.57ft³
